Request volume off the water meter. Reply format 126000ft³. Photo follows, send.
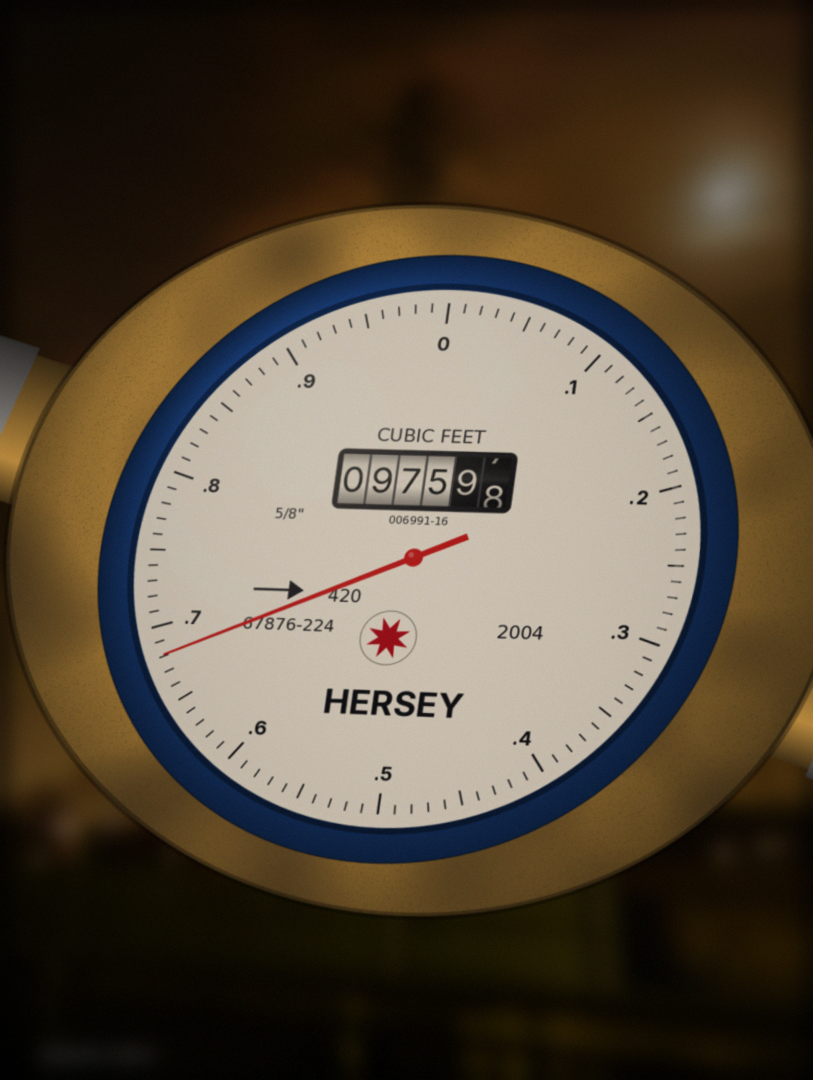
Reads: 97597.68ft³
